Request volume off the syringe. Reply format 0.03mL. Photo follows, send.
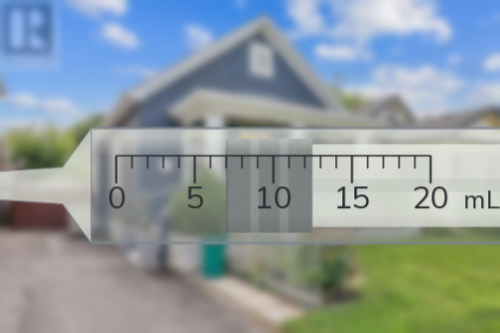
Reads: 7mL
